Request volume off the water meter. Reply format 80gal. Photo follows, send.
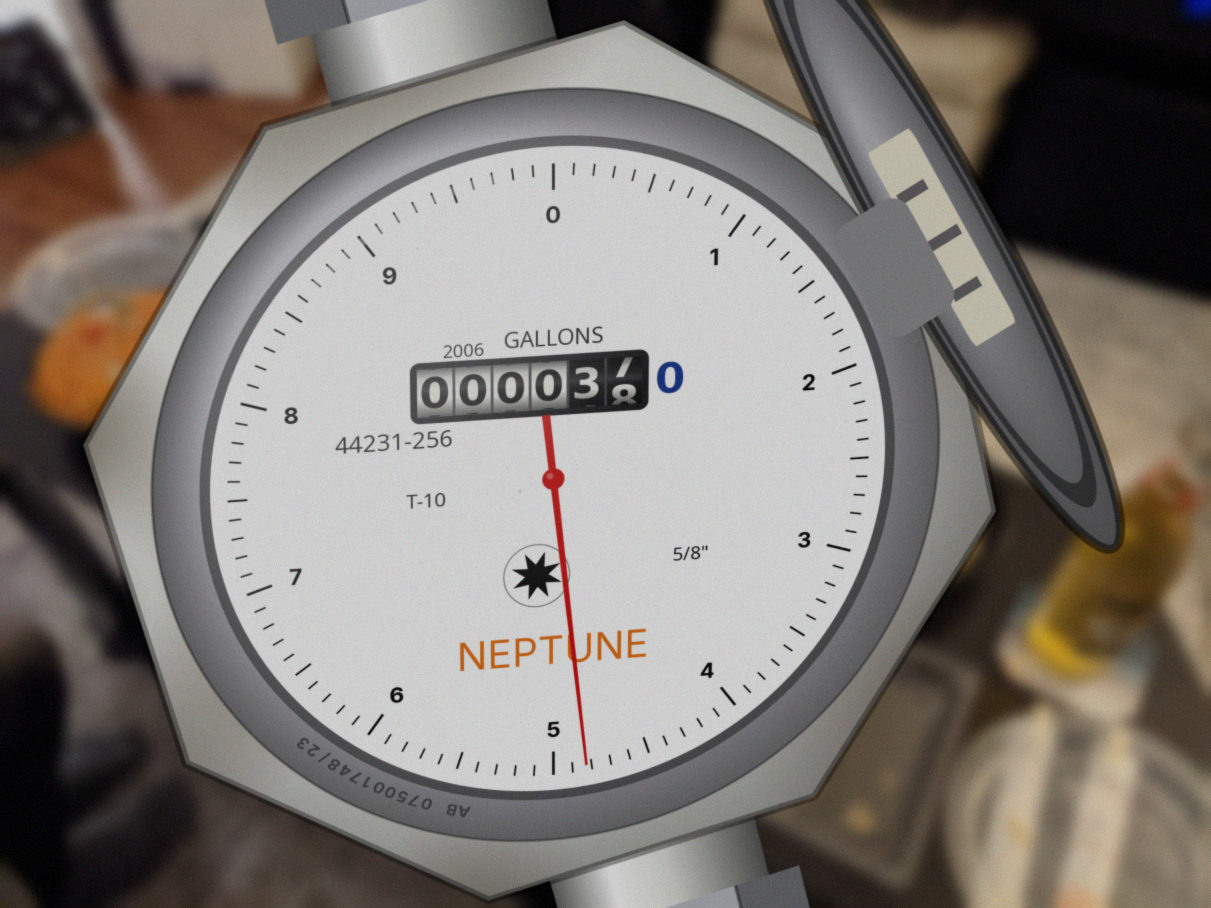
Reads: 374.8gal
